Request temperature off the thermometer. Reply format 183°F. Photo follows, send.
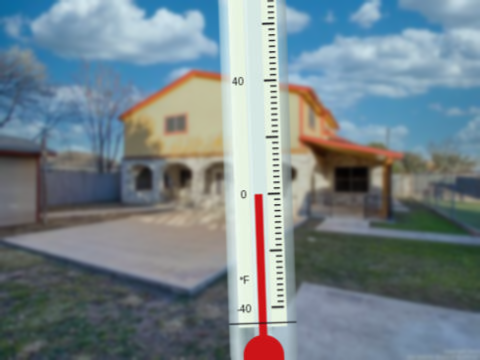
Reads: 0°F
